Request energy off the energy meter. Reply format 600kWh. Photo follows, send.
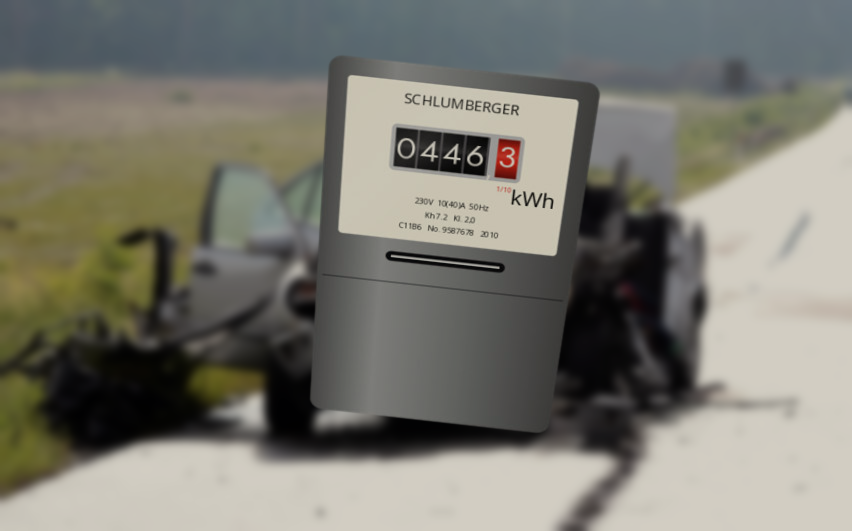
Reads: 446.3kWh
